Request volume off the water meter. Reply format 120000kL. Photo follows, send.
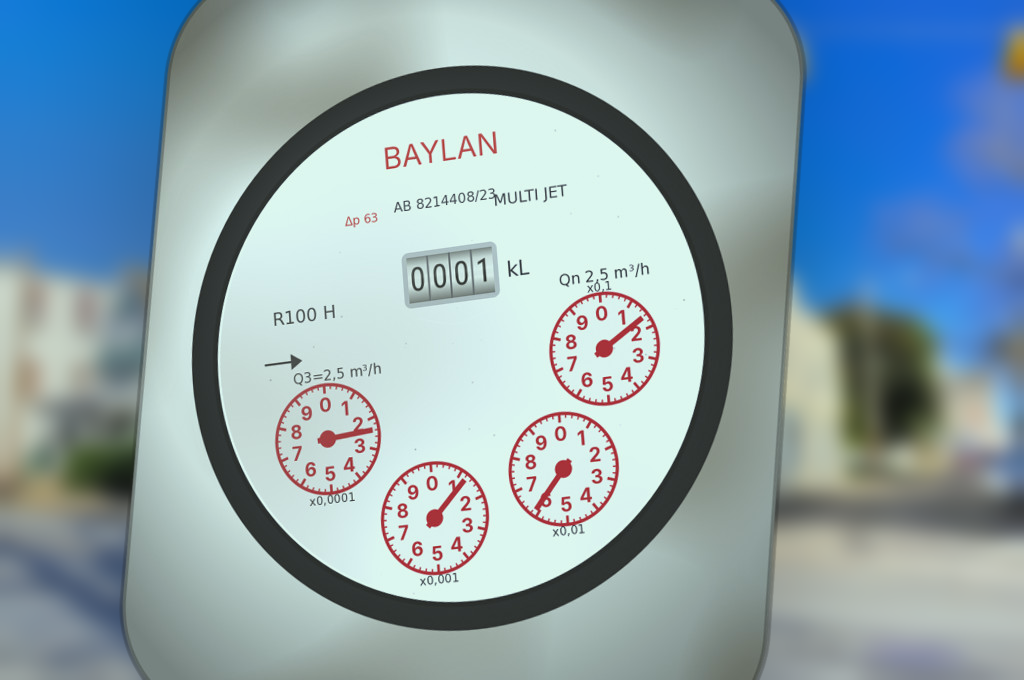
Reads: 1.1612kL
